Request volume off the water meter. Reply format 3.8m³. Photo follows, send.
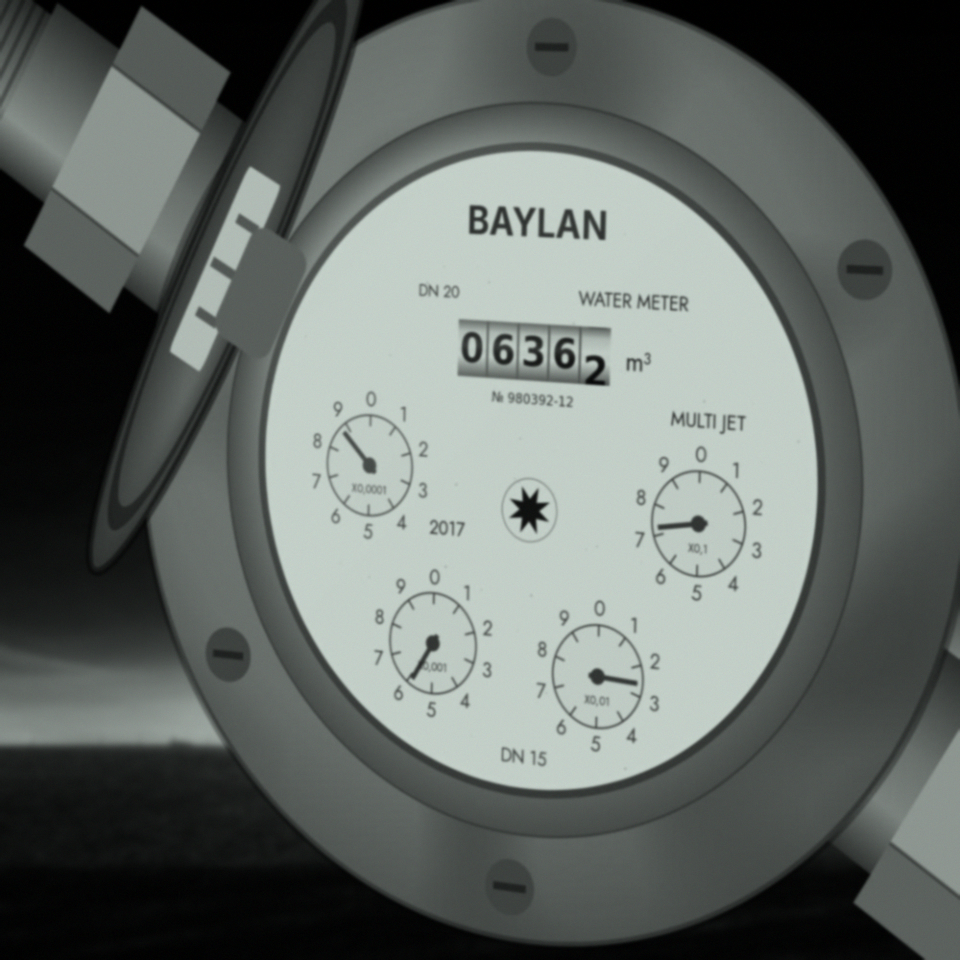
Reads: 6361.7258m³
